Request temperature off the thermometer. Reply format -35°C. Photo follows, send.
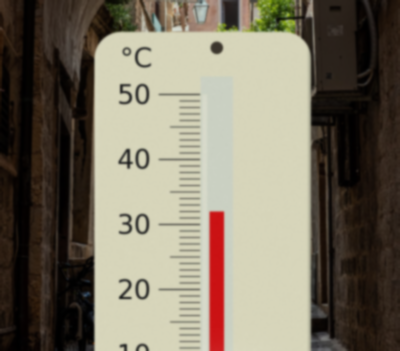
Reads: 32°C
